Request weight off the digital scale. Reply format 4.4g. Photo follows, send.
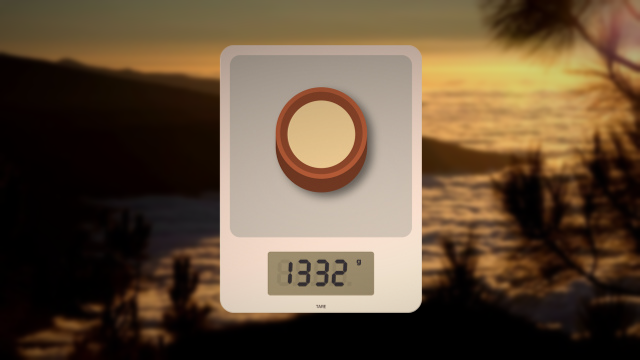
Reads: 1332g
